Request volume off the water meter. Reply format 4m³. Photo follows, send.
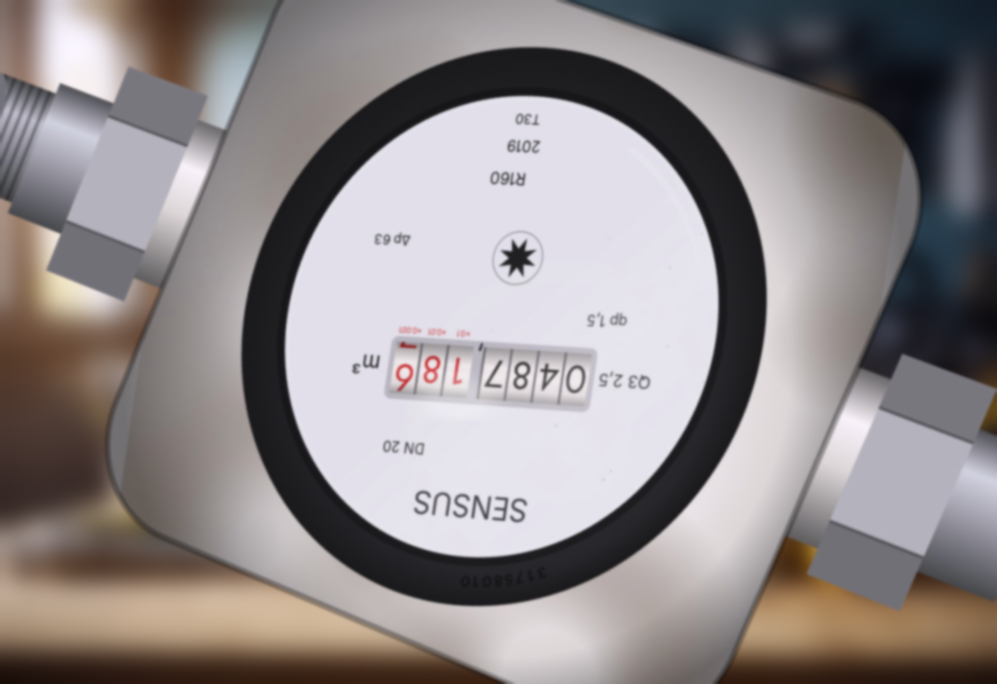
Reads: 487.186m³
